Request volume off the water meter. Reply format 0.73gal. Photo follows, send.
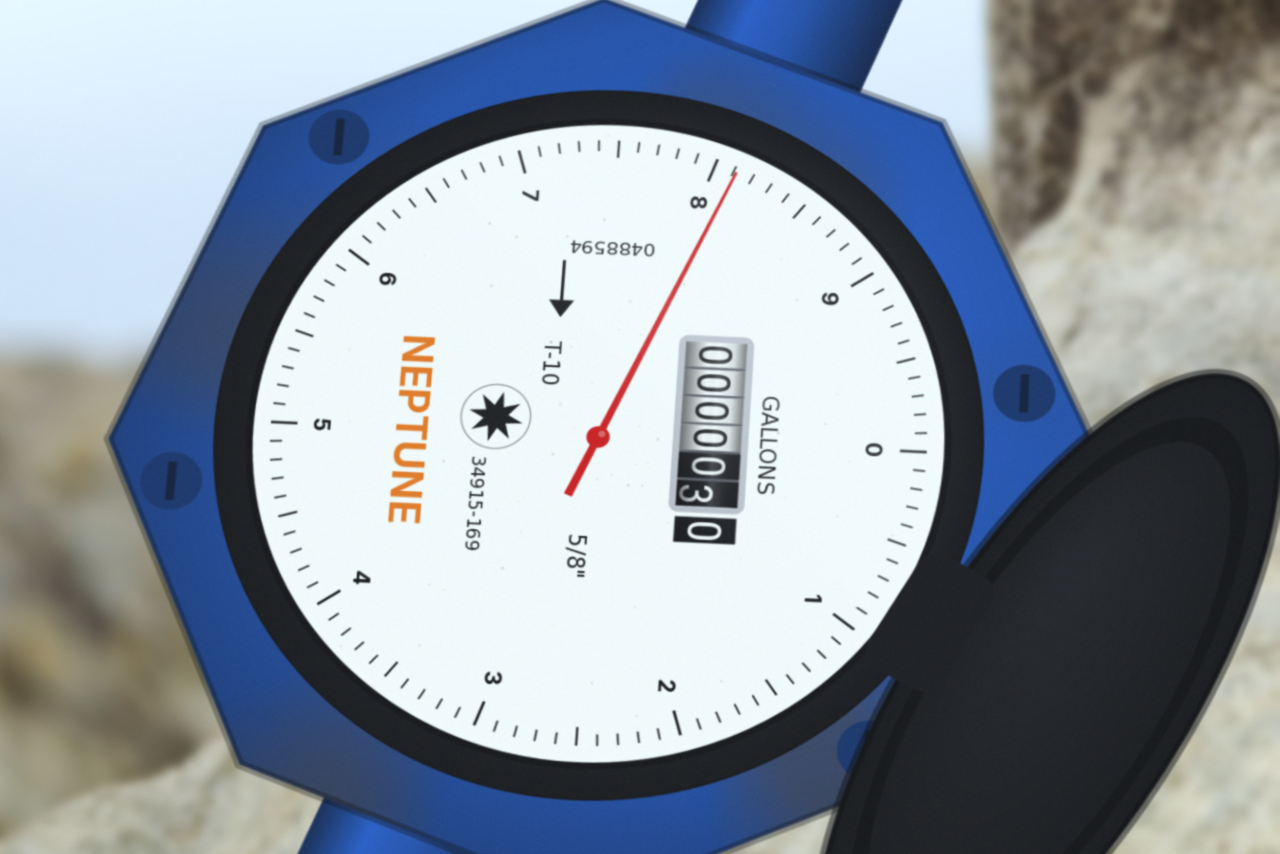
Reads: 28.1gal
